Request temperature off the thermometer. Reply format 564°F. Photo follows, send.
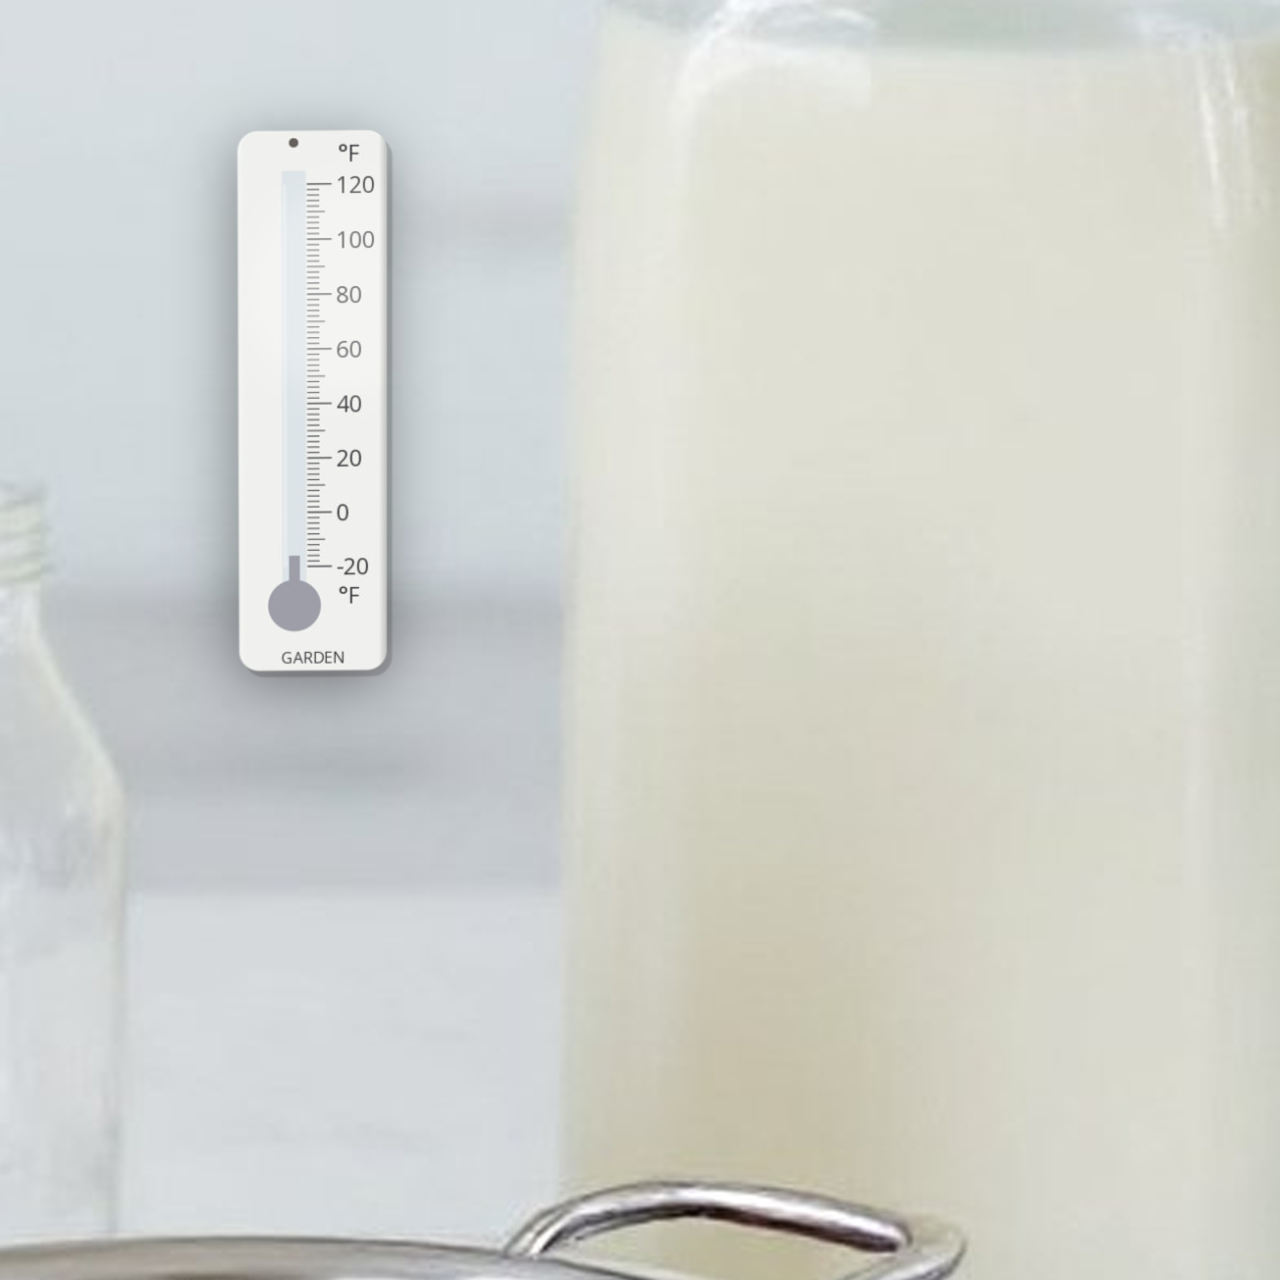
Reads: -16°F
